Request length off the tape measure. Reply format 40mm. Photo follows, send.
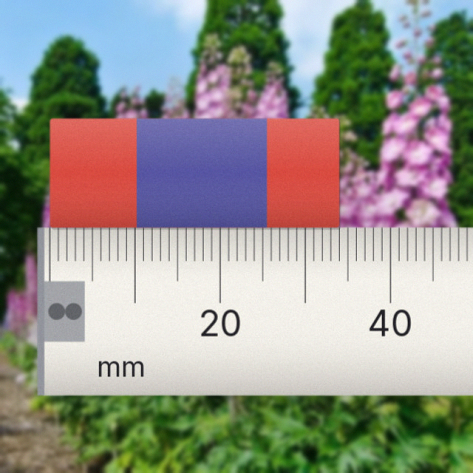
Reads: 34mm
